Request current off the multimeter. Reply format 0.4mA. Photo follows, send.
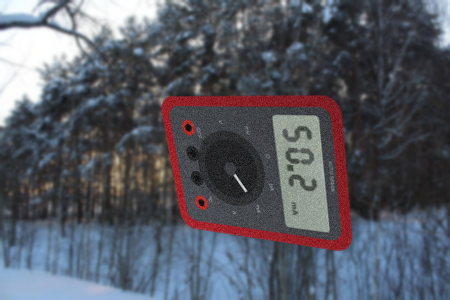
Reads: 50.2mA
